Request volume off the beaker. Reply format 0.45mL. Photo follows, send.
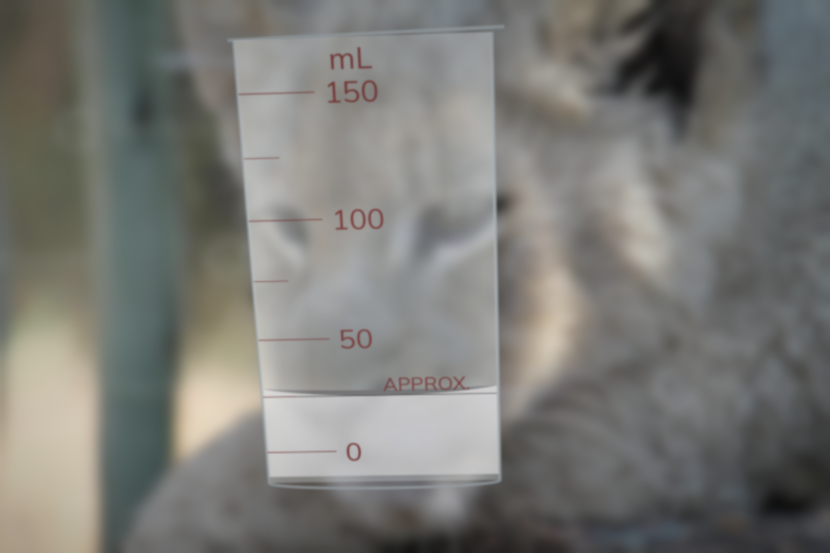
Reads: 25mL
